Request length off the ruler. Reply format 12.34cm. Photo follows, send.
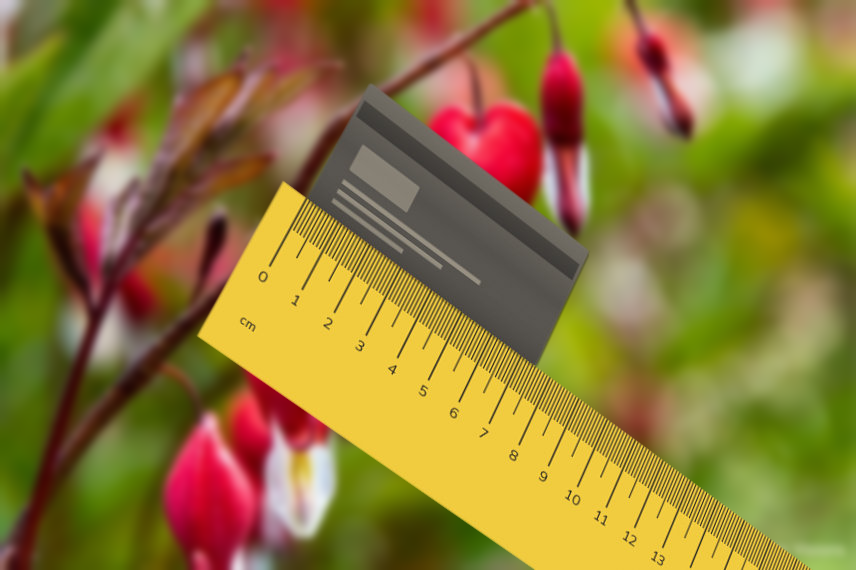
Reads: 7.5cm
